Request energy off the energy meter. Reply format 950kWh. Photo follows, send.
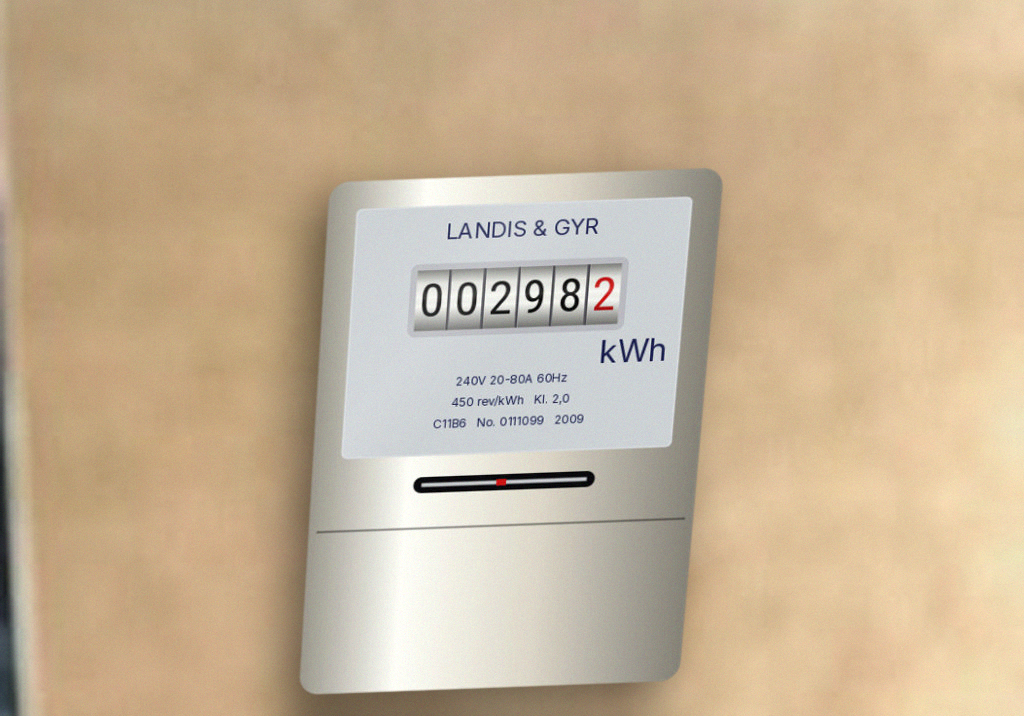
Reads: 298.2kWh
